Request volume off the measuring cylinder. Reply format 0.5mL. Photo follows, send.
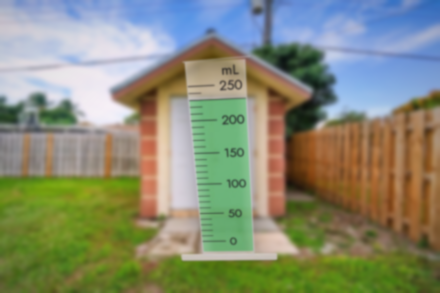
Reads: 230mL
